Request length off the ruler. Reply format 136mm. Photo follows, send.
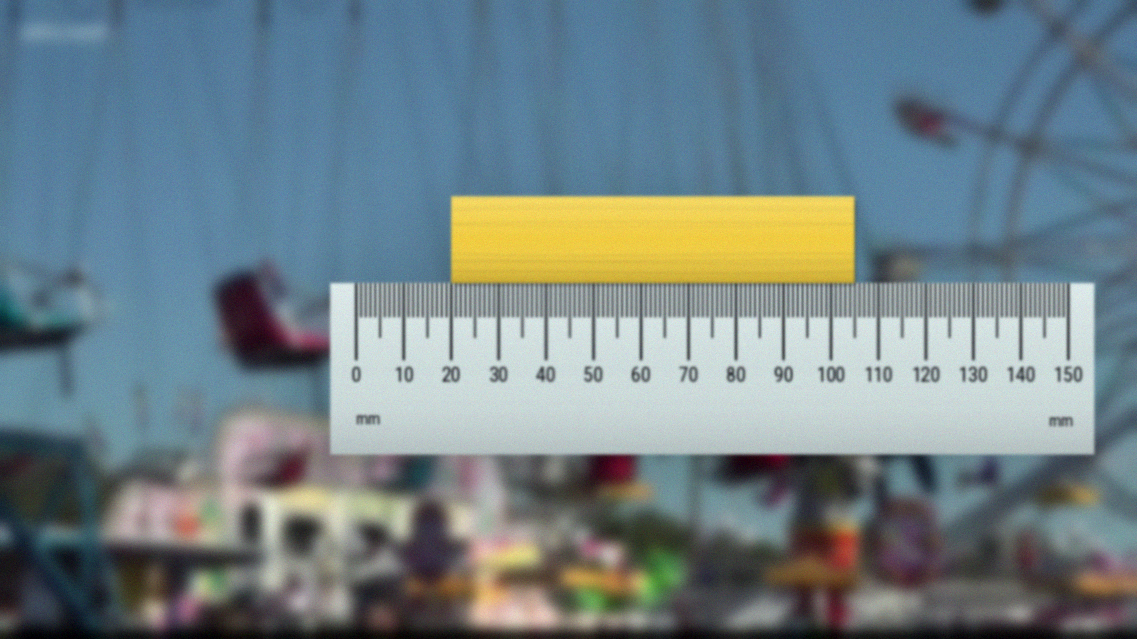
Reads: 85mm
